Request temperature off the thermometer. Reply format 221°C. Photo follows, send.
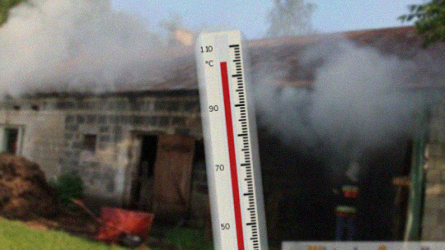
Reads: 105°C
